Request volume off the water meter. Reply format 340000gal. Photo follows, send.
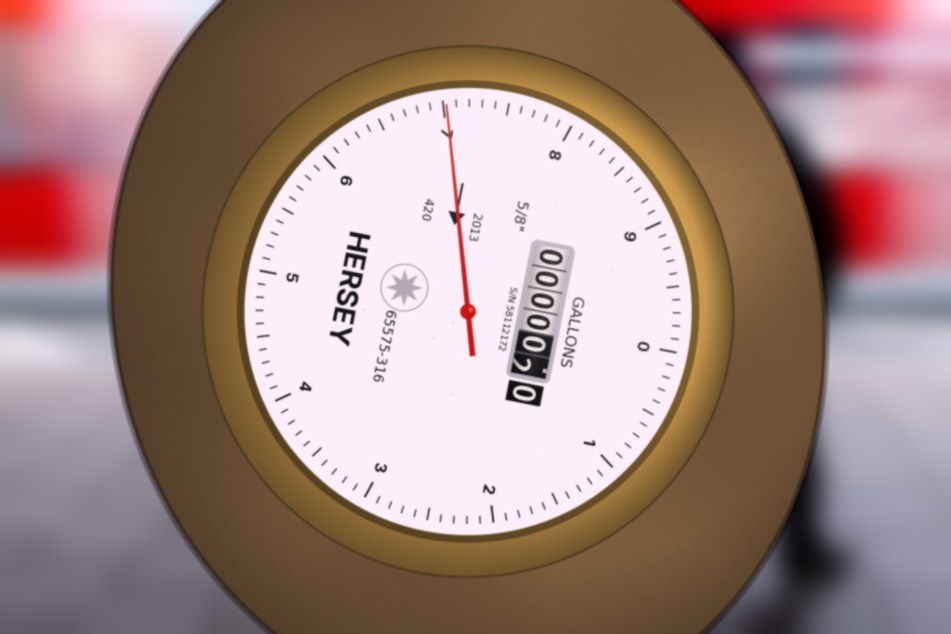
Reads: 17.0gal
